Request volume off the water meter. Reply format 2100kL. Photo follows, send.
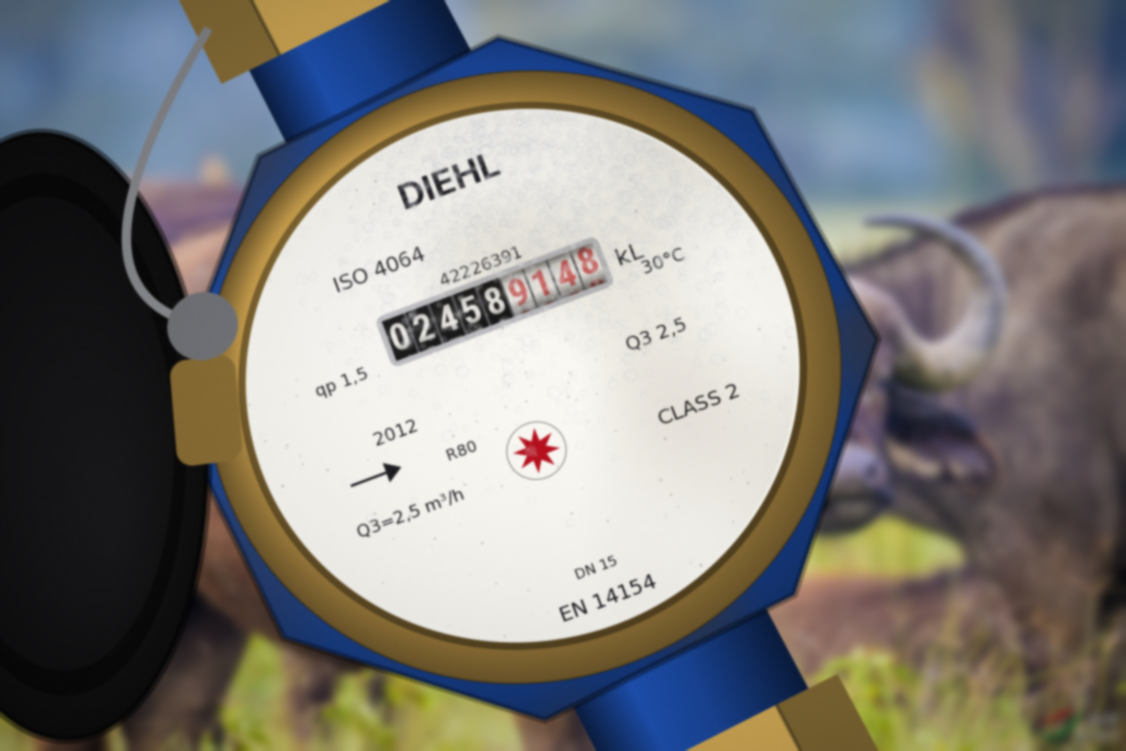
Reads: 2458.9148kL
